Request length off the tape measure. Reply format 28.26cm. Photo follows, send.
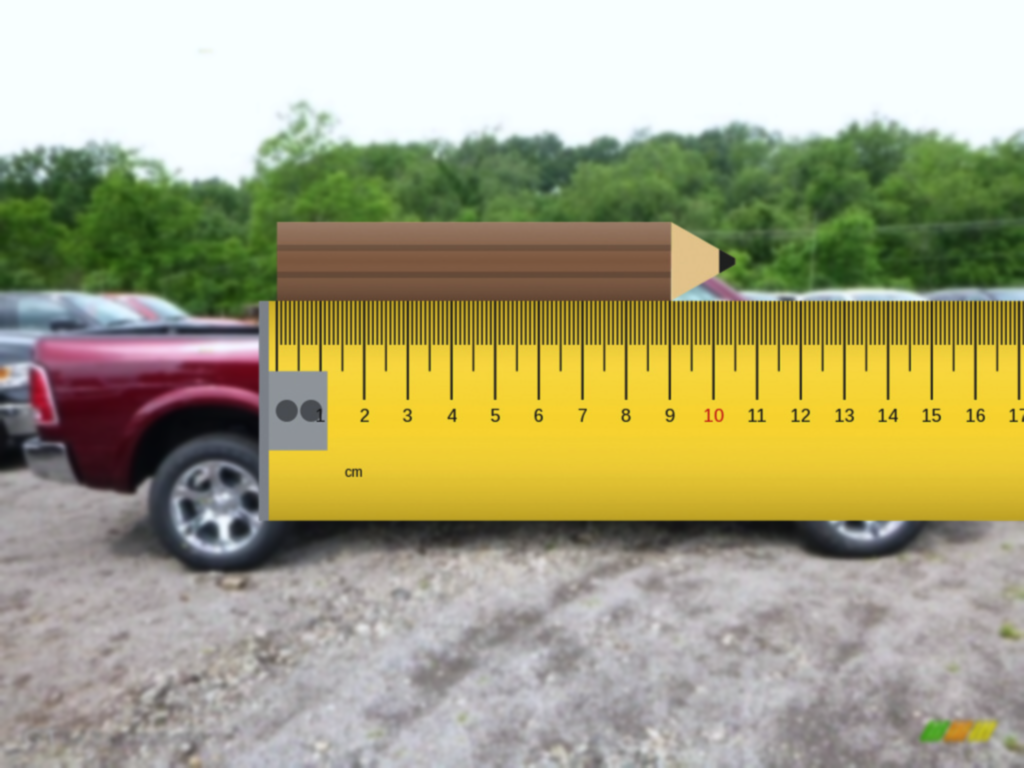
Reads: 10.5cm
